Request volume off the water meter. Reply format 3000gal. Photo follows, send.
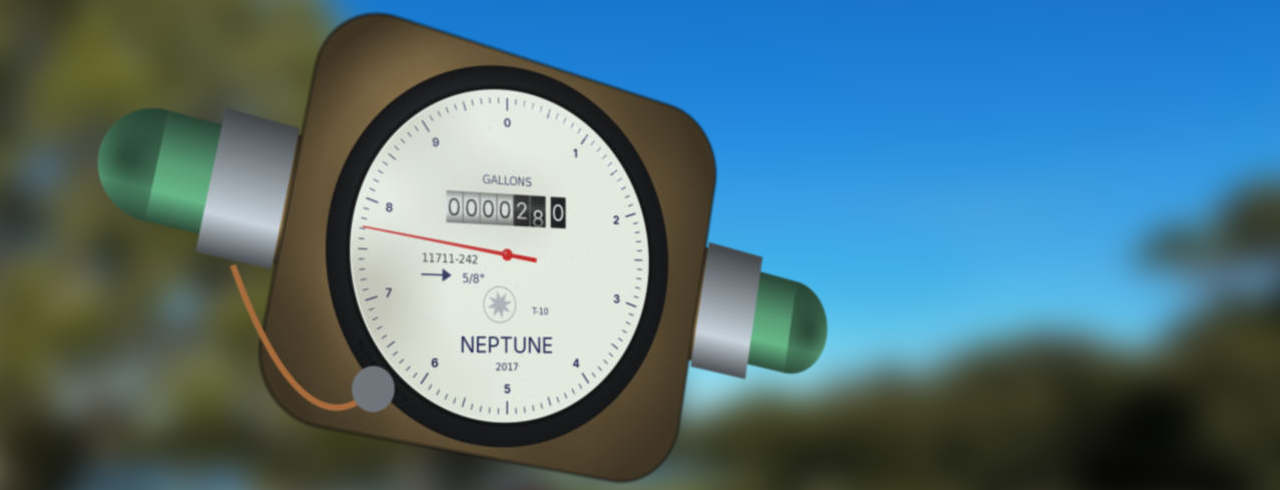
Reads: 277.7gal
